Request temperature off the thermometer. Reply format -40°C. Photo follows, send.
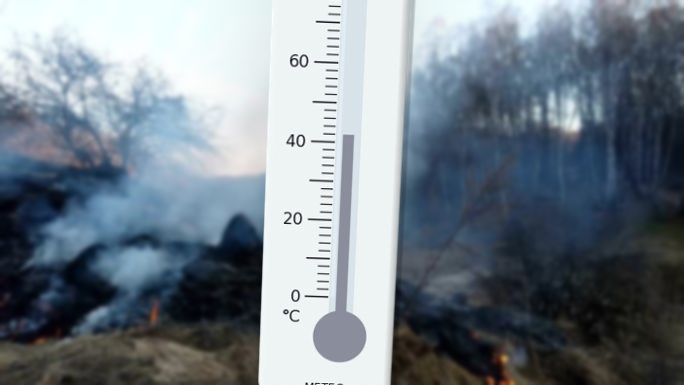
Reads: 42°C
